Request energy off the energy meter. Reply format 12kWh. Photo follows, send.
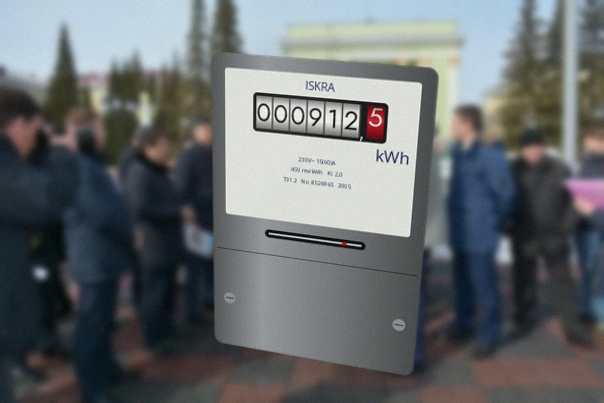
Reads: 912.5kWh
